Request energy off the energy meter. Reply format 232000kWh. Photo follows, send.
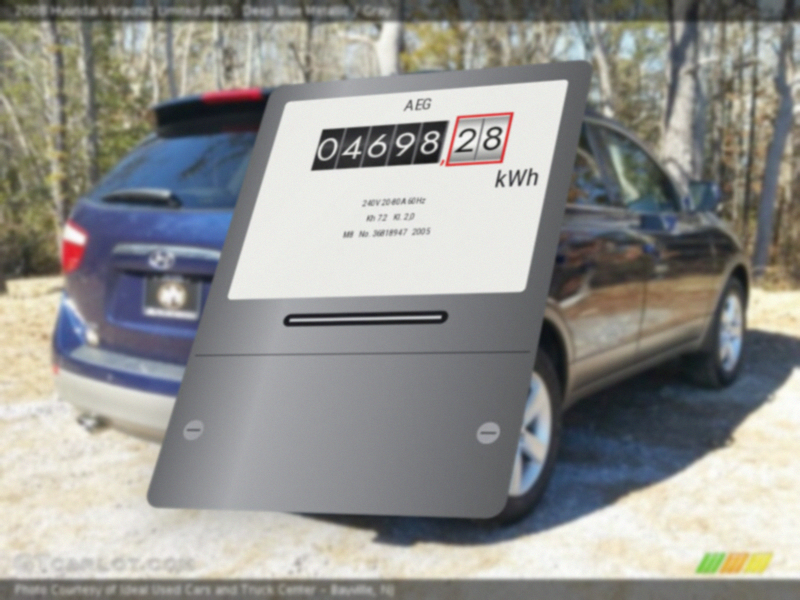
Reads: 4698.28kWh
